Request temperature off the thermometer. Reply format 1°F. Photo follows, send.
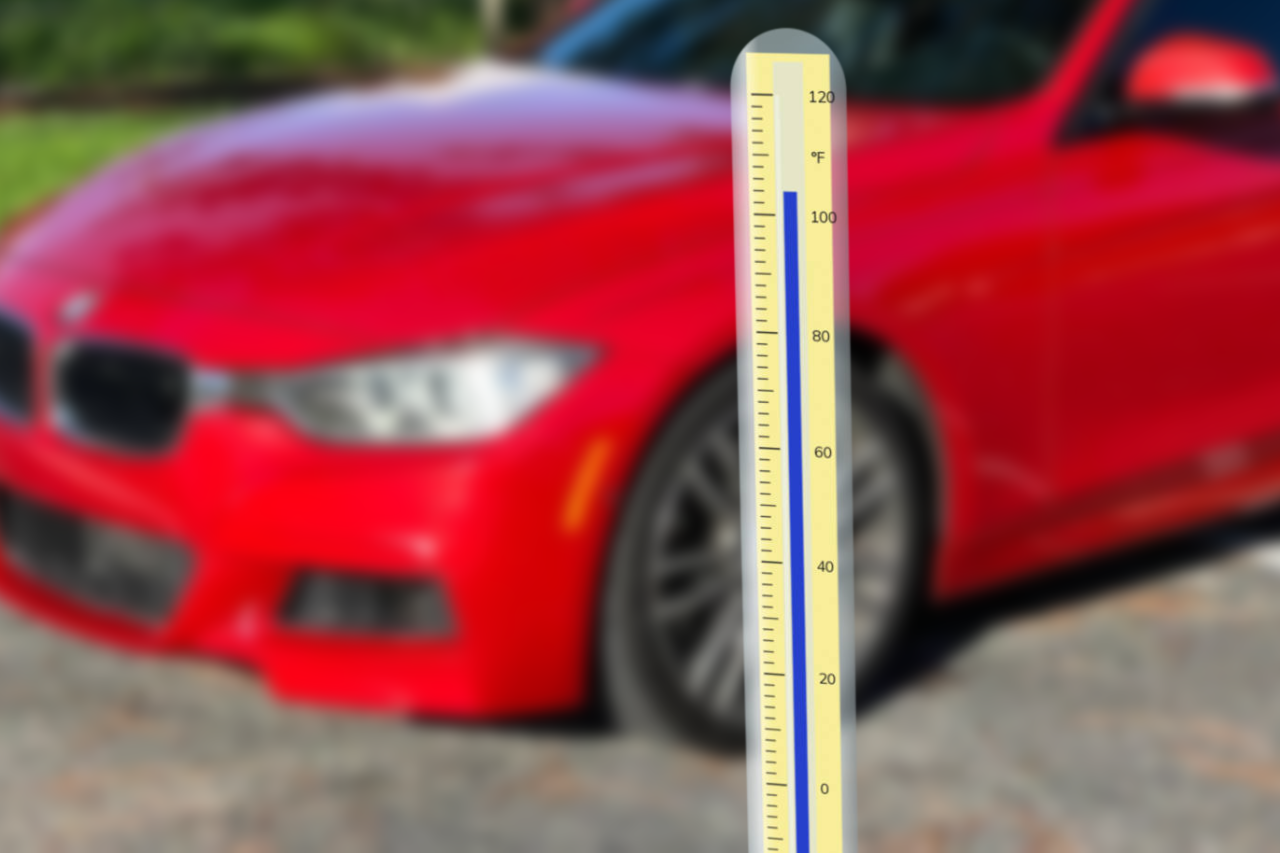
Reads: 104°F
